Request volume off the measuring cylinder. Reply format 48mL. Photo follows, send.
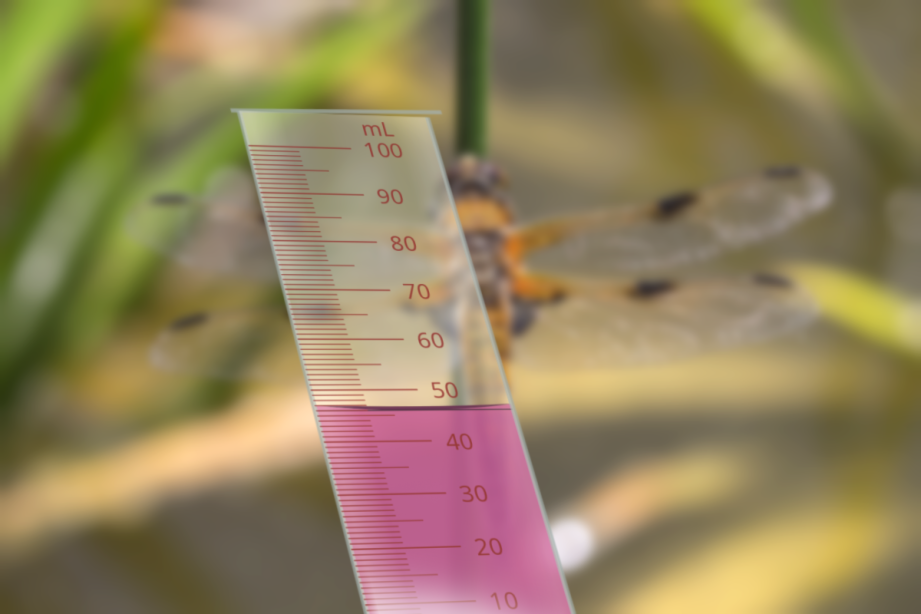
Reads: 46mL
